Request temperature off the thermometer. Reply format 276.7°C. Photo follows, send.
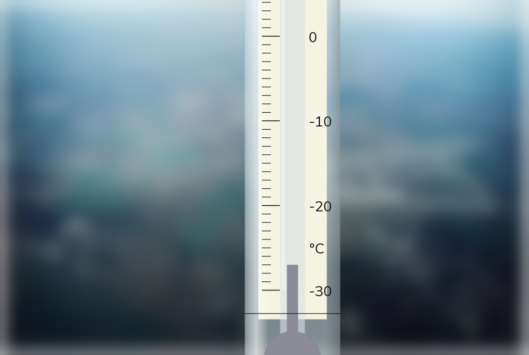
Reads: -27°C
